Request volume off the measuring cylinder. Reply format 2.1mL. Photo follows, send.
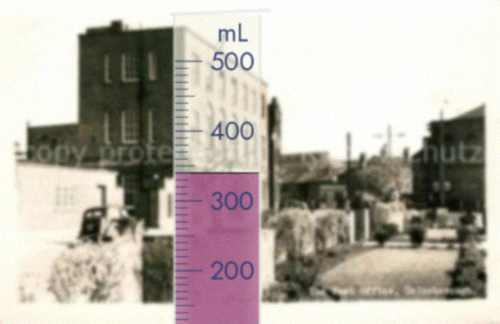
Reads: 340mL
